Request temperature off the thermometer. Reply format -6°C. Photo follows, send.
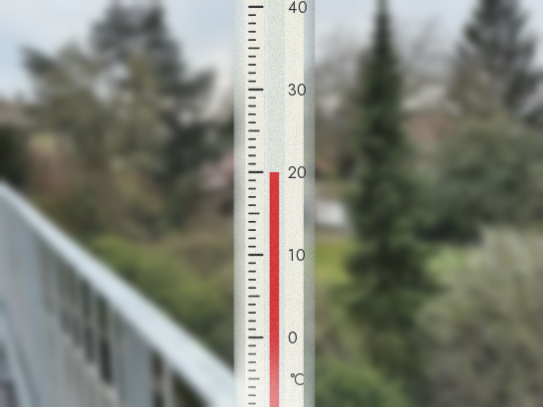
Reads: 20°C
